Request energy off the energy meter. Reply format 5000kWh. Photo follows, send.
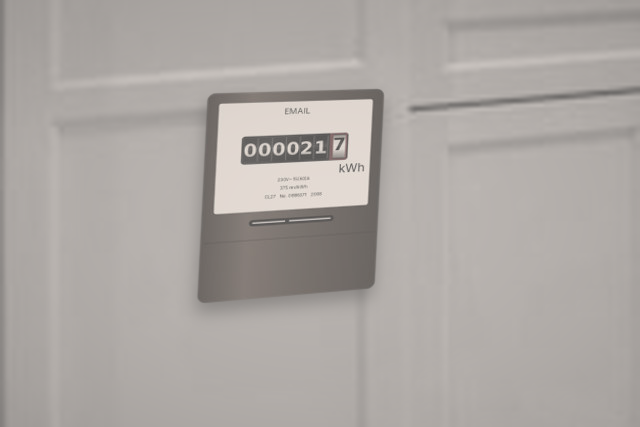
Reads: 21.7kWh
